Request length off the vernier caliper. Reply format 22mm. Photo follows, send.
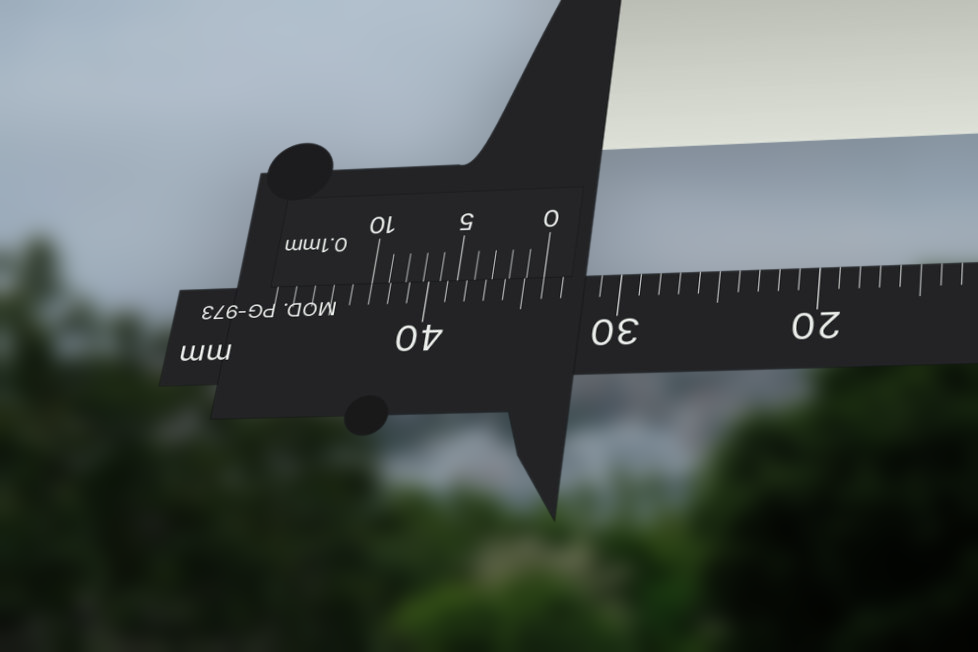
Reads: 34.0mm
